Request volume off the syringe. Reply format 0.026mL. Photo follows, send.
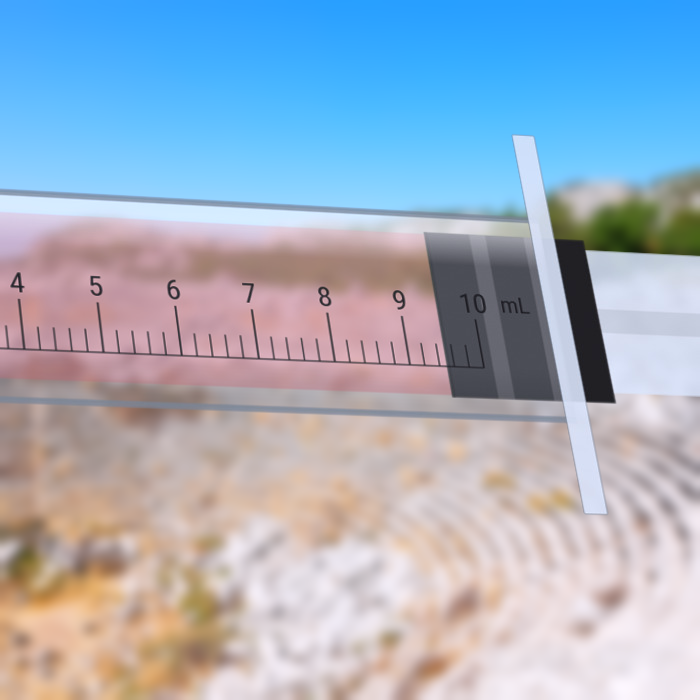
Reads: 9.5mL
